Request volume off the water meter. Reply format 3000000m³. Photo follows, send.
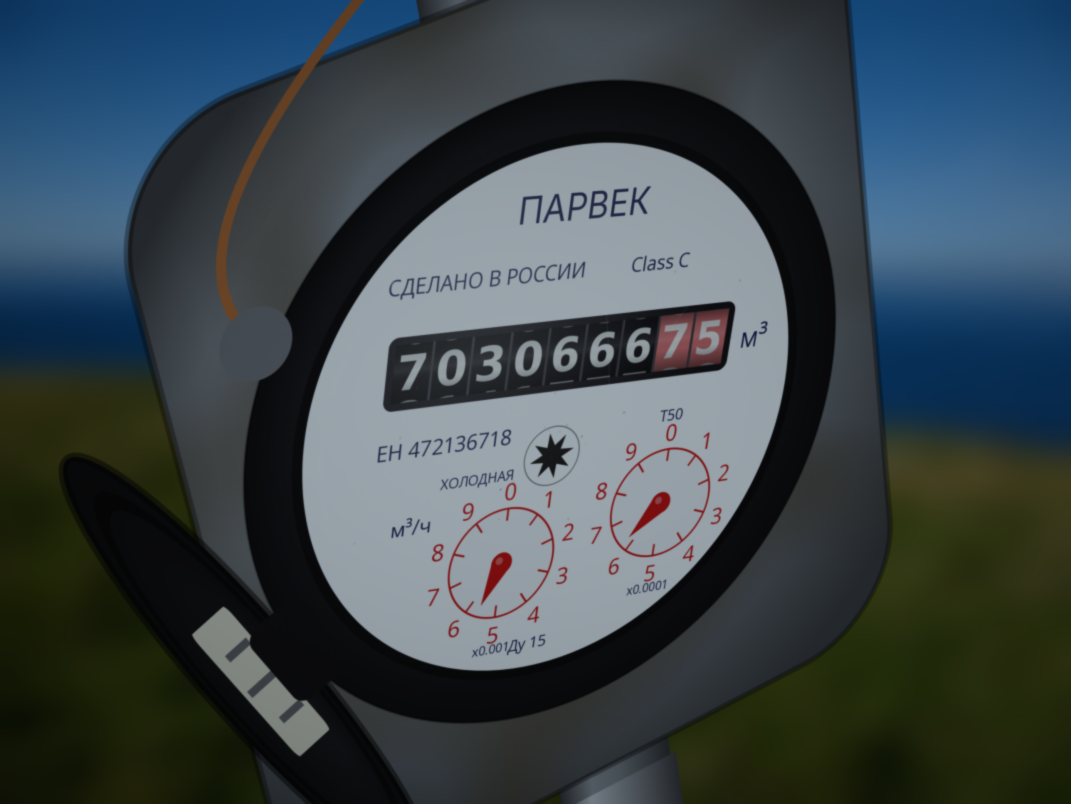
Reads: 7030666.7556m³
